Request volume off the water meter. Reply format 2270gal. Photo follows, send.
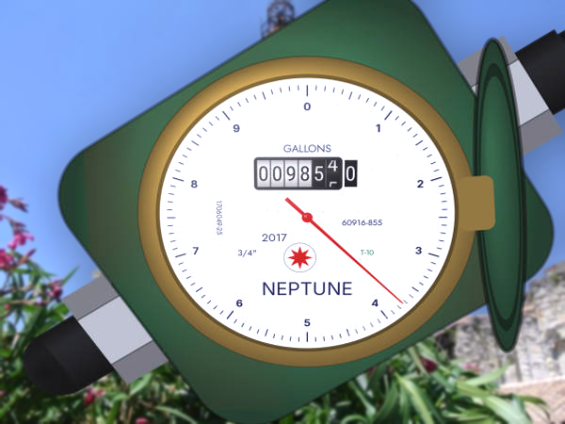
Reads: 98543.7gal
